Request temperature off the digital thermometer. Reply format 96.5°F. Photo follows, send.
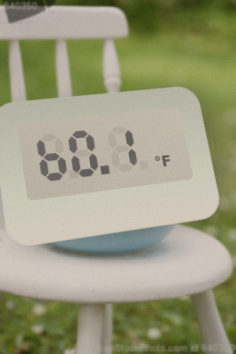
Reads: 60.1°F
